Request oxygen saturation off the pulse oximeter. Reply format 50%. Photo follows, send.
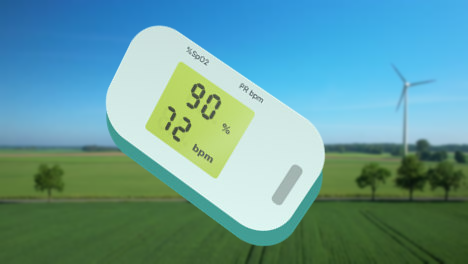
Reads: 90%
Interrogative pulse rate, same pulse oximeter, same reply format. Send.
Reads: 72bpm
